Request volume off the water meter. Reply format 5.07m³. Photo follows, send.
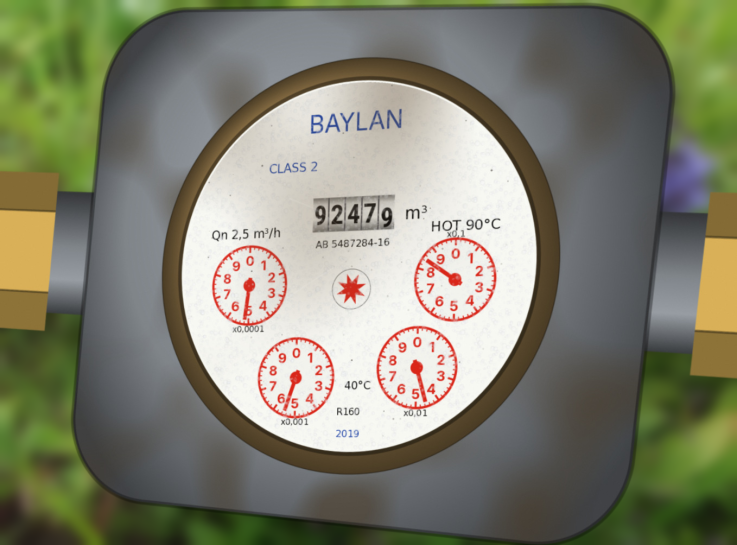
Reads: 92478.8455m³
